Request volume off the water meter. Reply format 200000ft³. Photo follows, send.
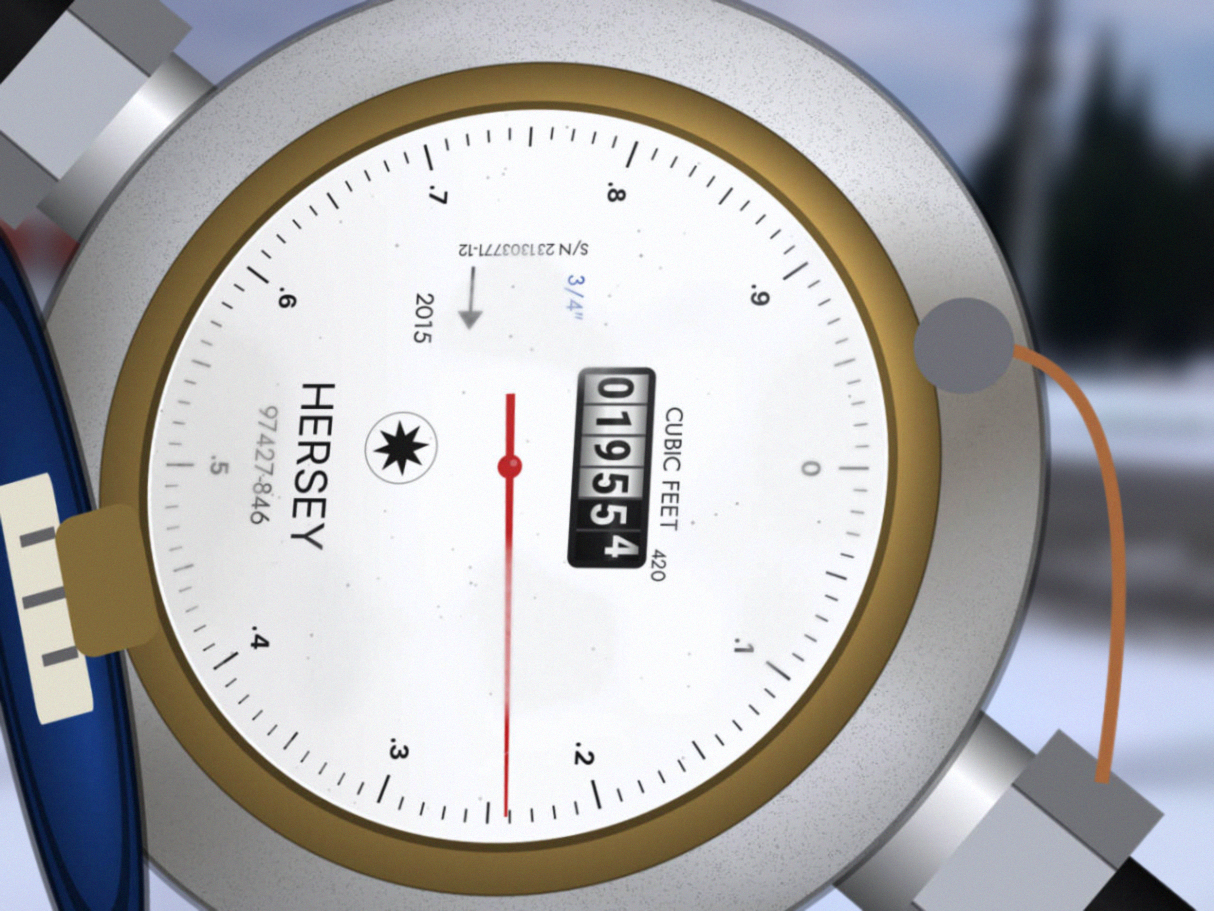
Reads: 19554.24ft³
